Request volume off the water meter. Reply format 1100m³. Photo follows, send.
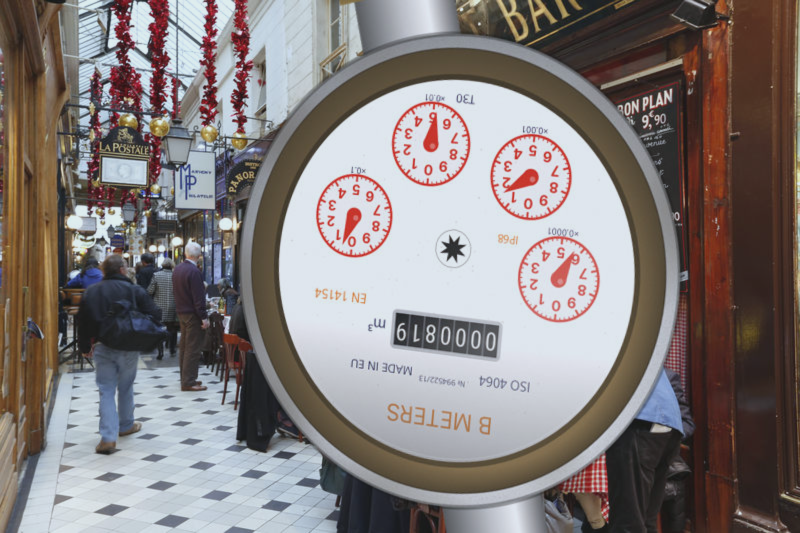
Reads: 819.0515m³
